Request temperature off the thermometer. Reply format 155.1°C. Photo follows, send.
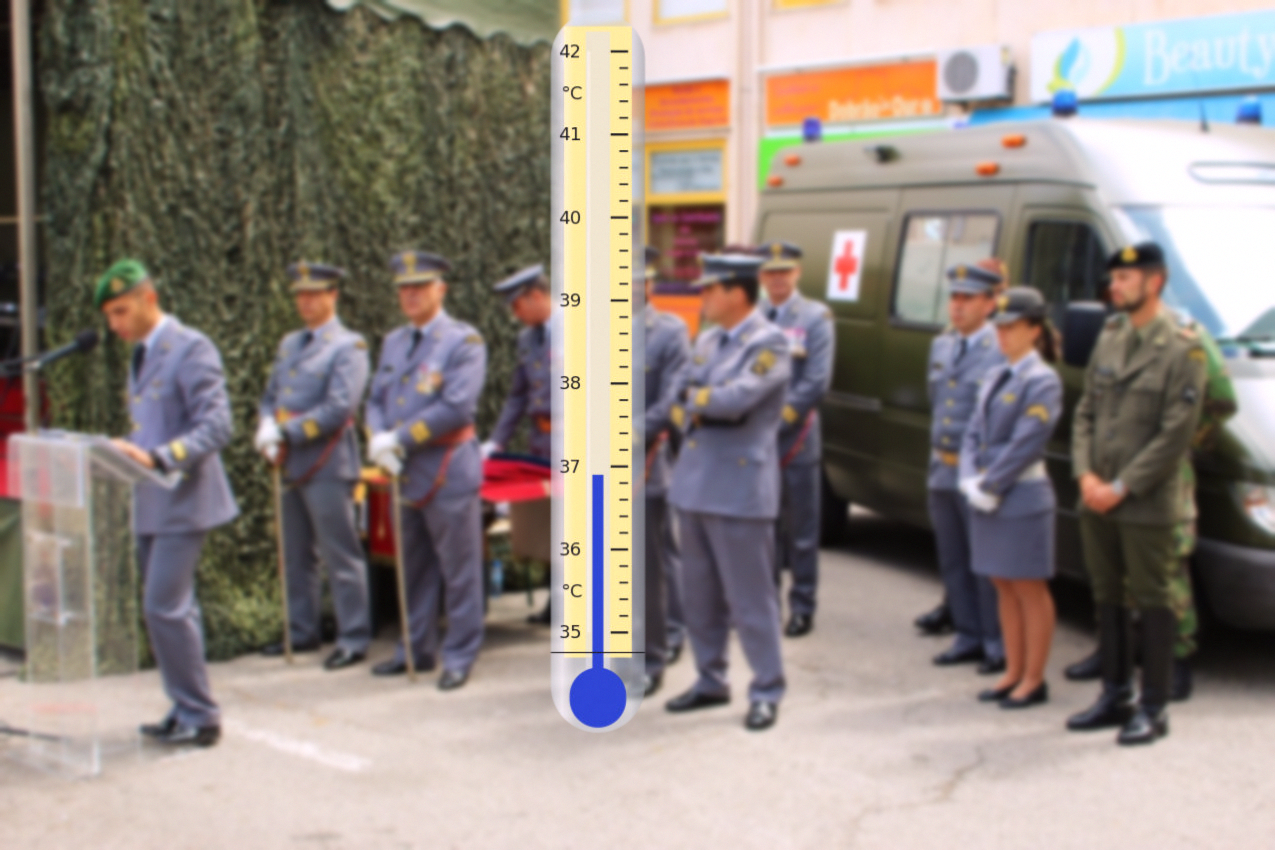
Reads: 36.9°C
